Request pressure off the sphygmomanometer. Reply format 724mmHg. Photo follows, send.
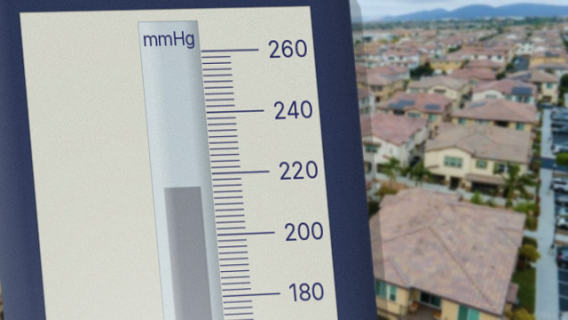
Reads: 216mmHg
